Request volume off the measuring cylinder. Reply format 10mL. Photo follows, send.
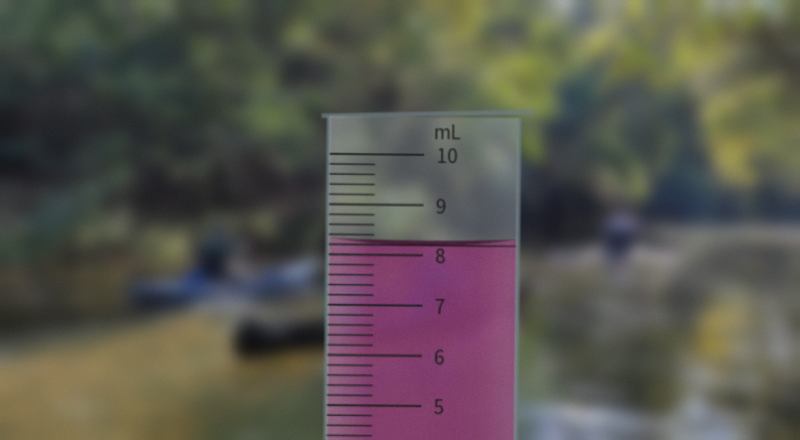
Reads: 8.2mL
